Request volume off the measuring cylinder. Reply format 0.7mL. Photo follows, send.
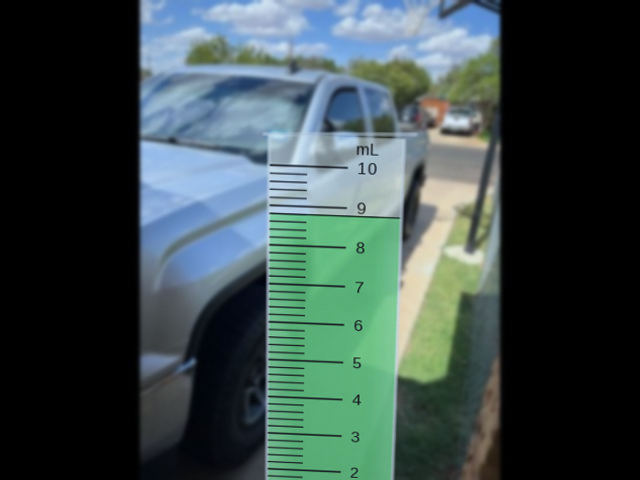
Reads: 8.8mL
